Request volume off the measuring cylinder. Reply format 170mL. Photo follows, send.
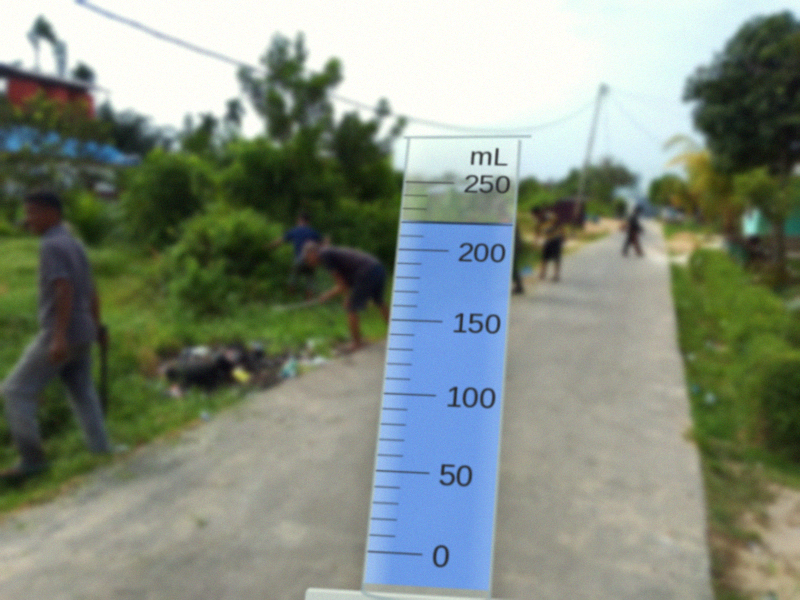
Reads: 220mL
